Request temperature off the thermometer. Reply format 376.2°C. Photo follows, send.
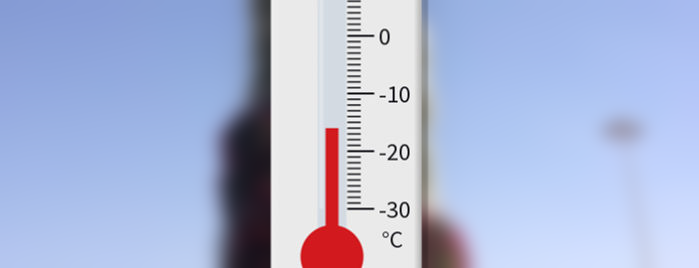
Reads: -16°C
